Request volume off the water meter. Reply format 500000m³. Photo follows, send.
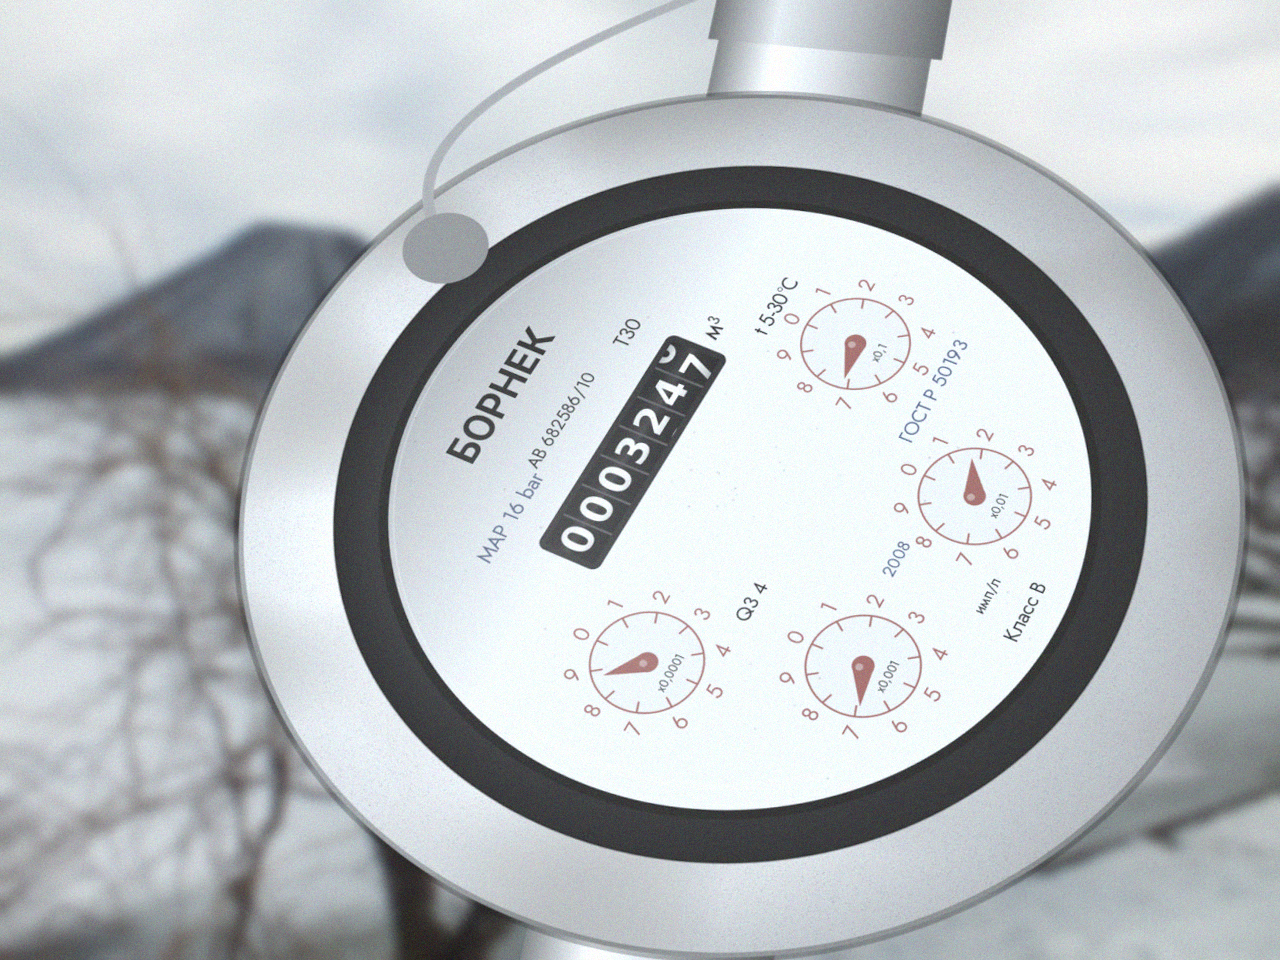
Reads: 3246.7168m³
